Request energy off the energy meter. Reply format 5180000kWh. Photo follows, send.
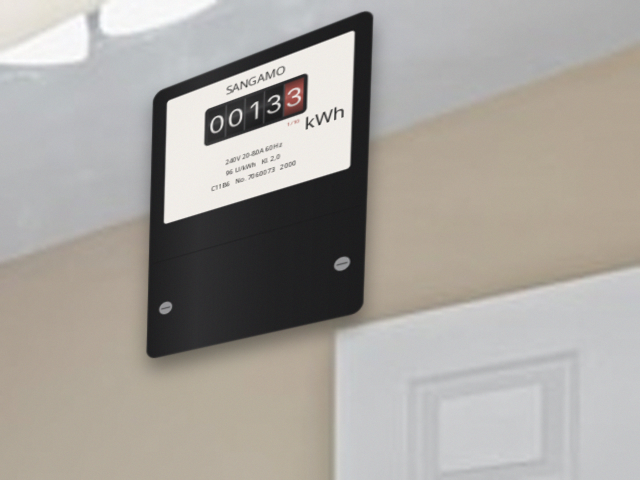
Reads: 13.3kWh
